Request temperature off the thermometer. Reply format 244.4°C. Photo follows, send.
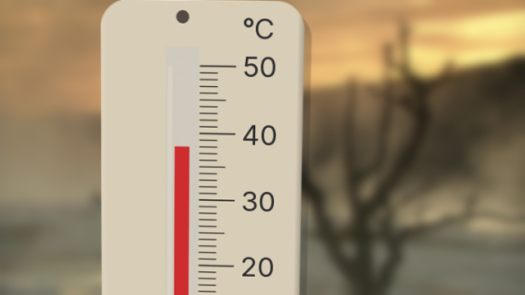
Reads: 38°C
